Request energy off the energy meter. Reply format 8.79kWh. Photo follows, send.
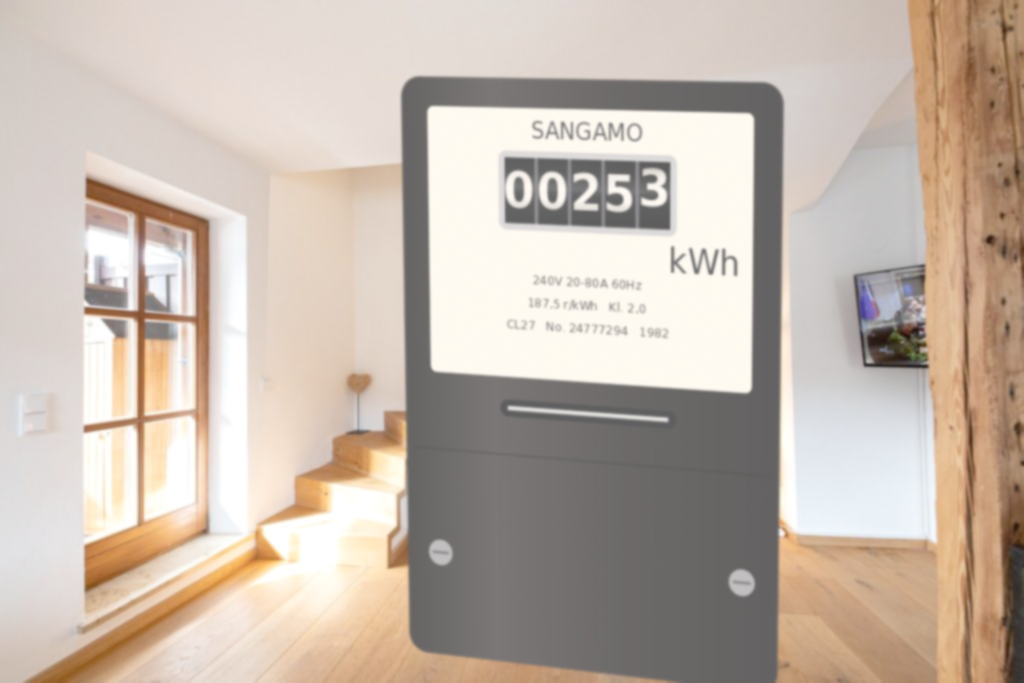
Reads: 253kWh
